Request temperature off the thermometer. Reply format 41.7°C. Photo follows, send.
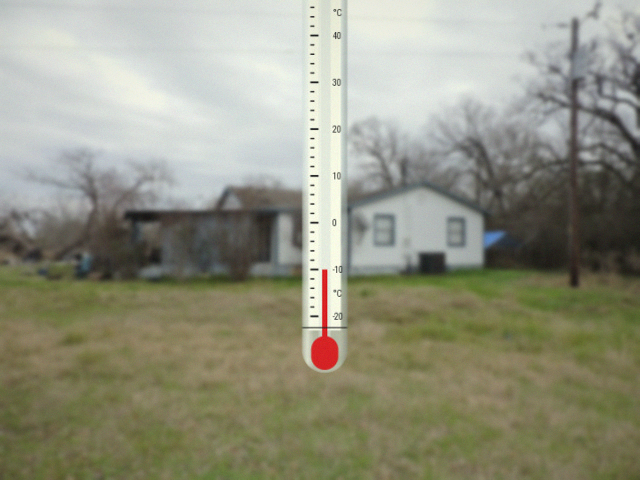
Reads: -10°C
